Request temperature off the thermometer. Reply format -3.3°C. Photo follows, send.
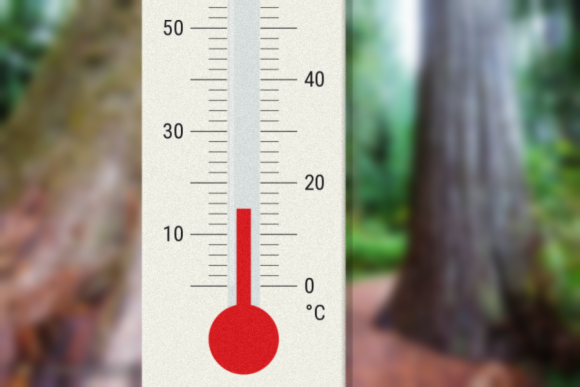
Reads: 15°C
